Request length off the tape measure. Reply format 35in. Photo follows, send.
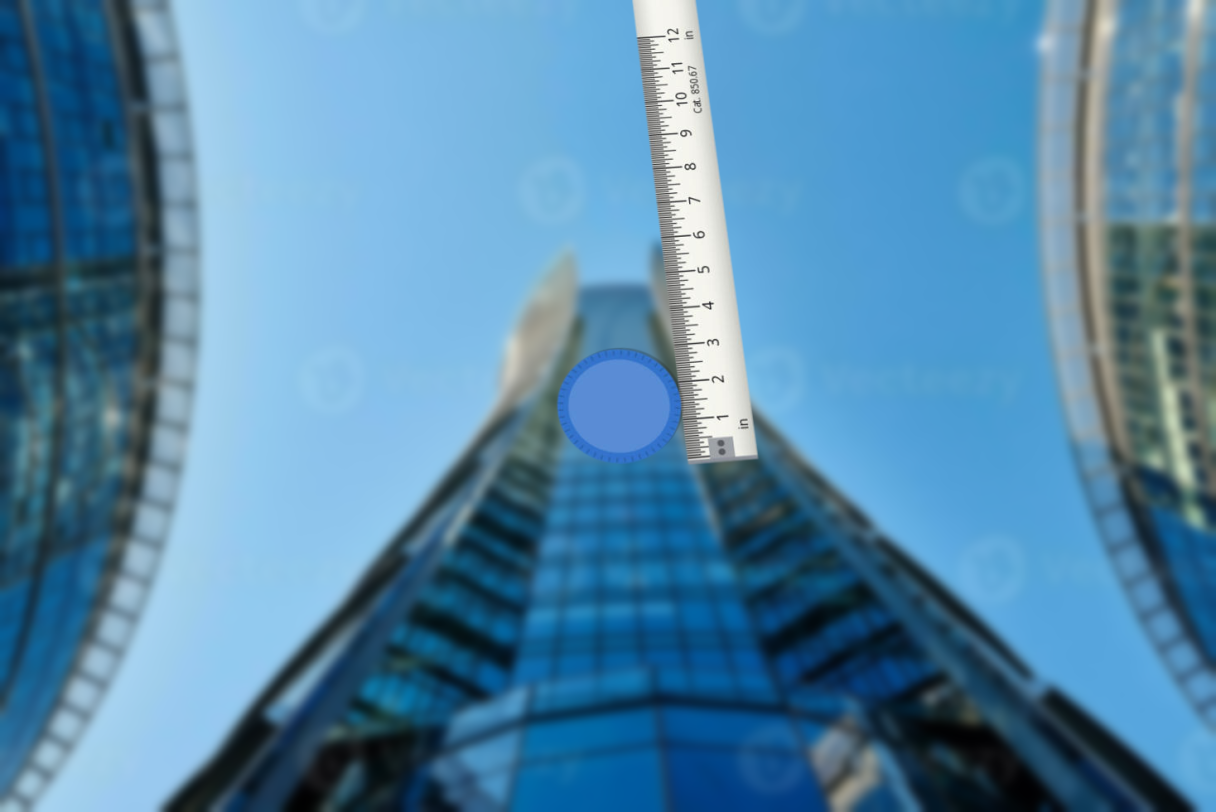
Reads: 3in
